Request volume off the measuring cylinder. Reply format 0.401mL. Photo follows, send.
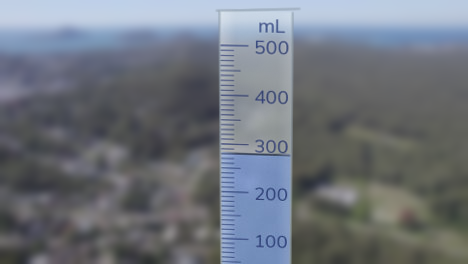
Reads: 280mL
